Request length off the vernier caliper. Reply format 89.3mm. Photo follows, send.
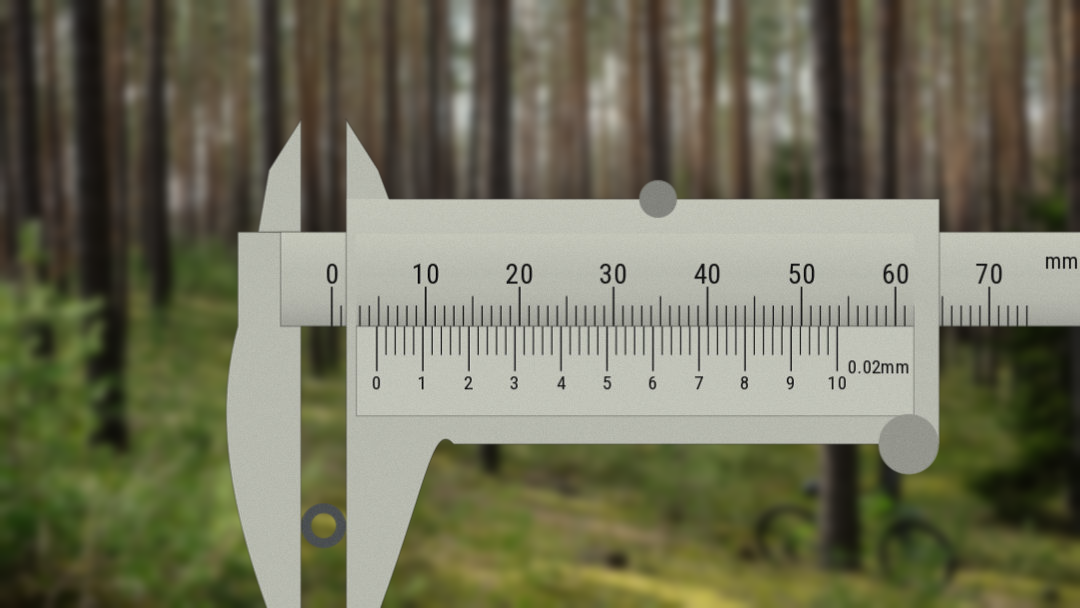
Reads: 4.8mm
